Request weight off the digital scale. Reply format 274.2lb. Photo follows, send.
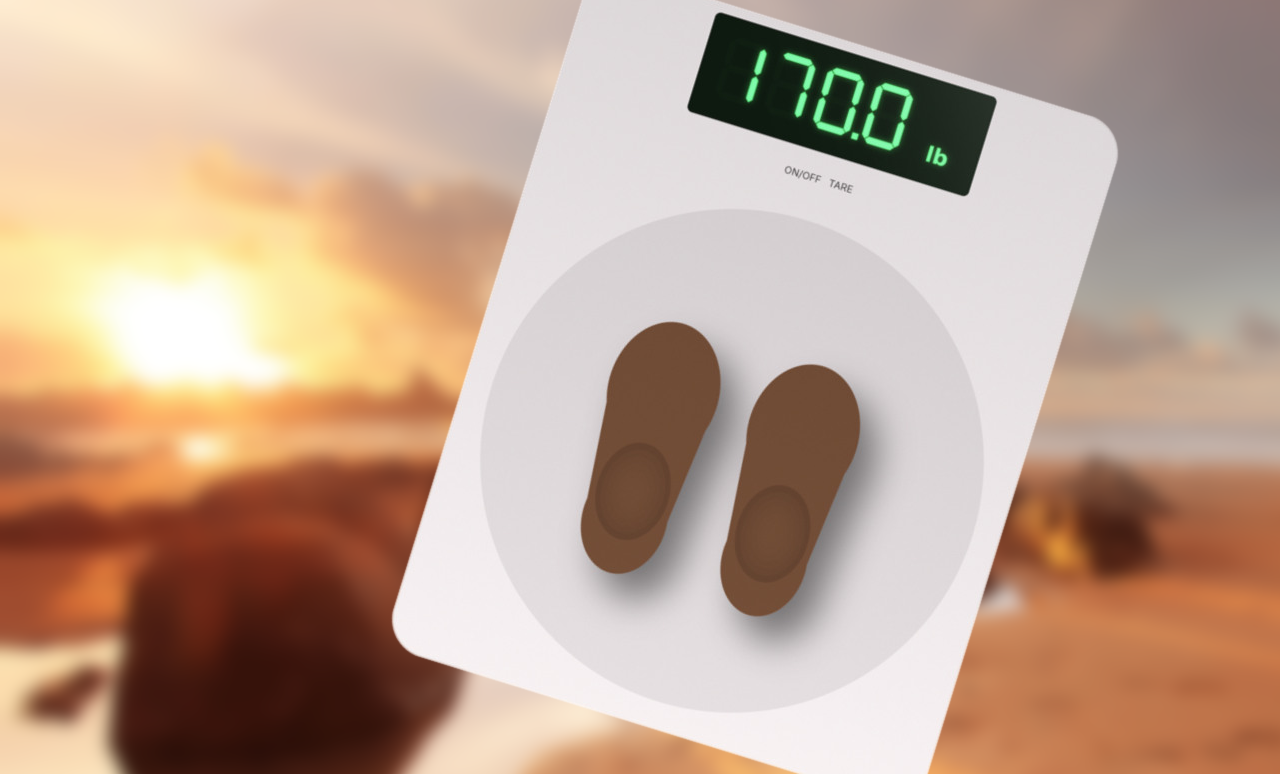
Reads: 170.0lb
